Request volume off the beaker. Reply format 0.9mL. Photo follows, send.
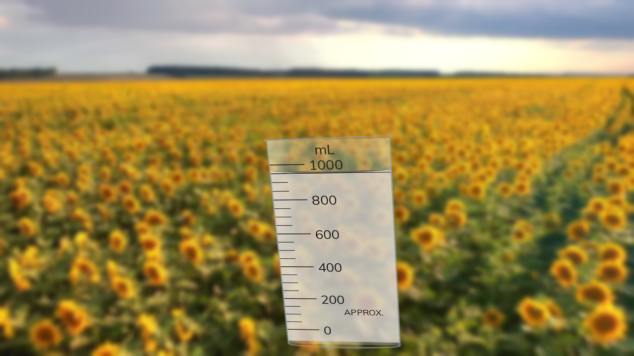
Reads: 950mL
